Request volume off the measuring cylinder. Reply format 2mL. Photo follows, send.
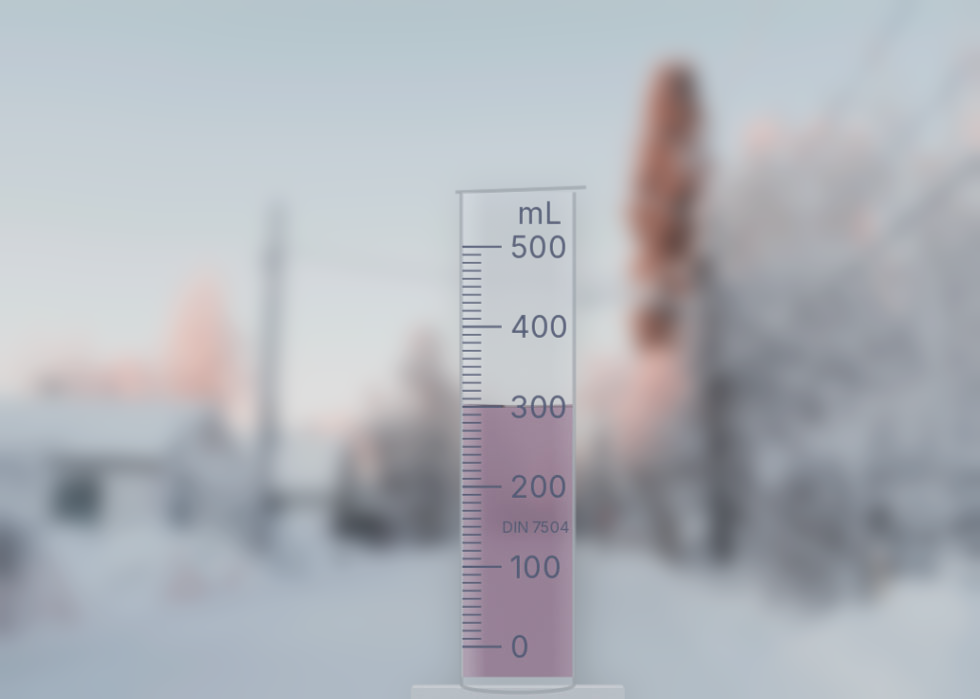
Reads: 300mL
